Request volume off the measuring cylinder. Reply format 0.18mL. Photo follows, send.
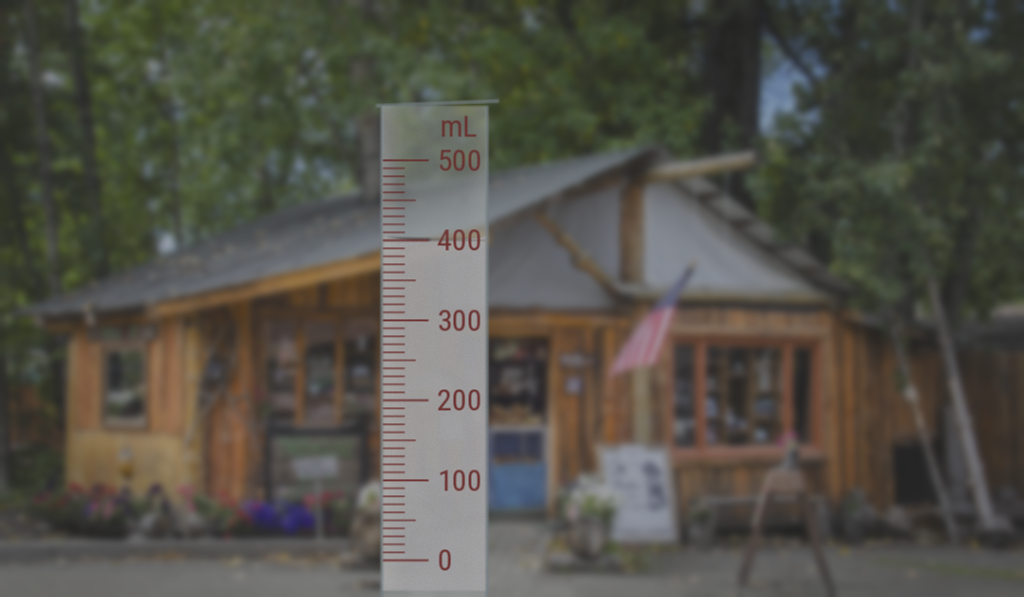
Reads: 400mL
